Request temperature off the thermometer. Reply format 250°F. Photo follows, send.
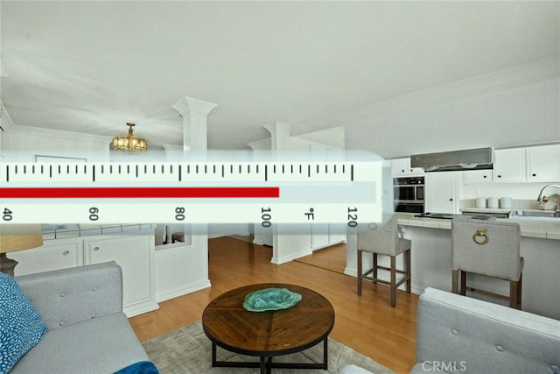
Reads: 103°F
